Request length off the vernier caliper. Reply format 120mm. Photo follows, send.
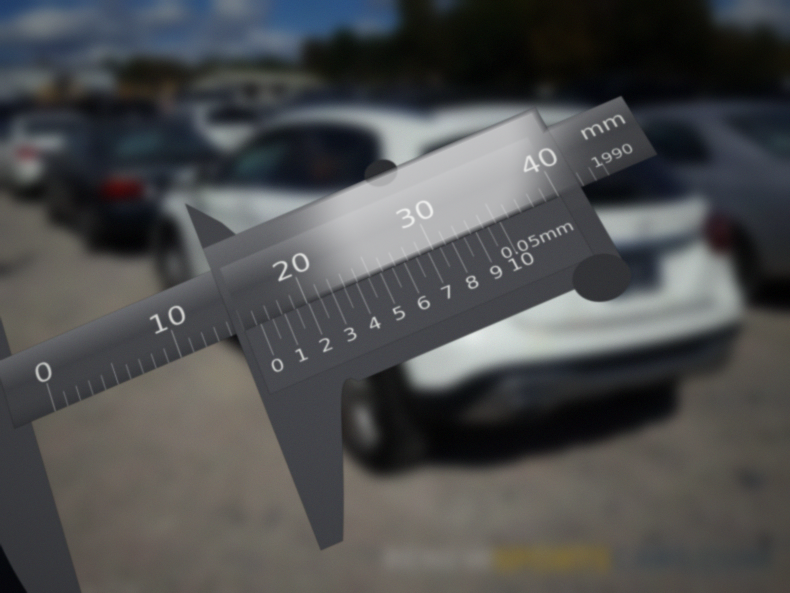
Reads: 16.3mm
